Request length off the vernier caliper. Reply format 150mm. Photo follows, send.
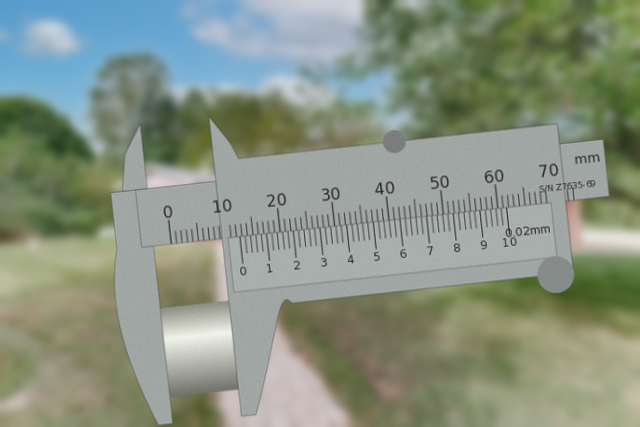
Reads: 12.6mm
